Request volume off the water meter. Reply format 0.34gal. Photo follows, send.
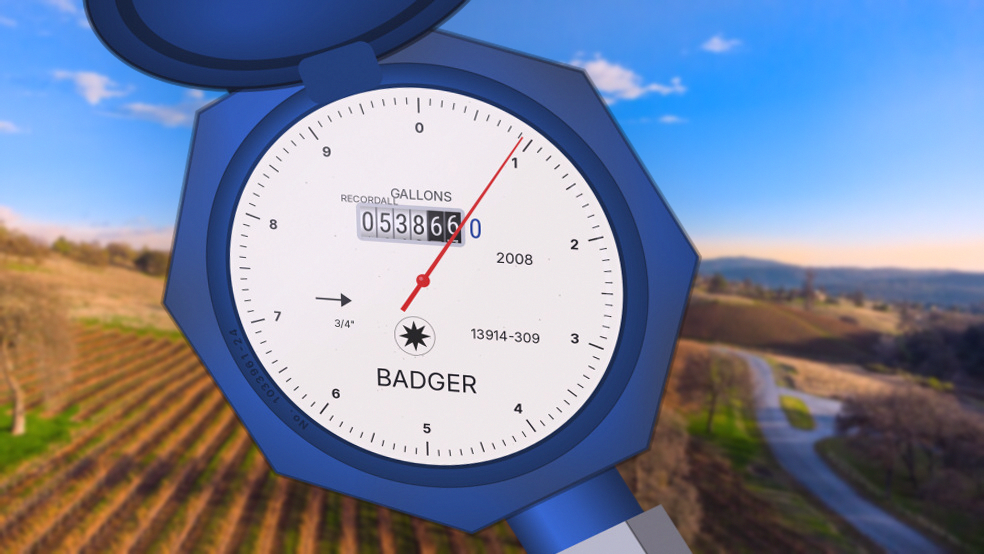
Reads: 538660.9gal
